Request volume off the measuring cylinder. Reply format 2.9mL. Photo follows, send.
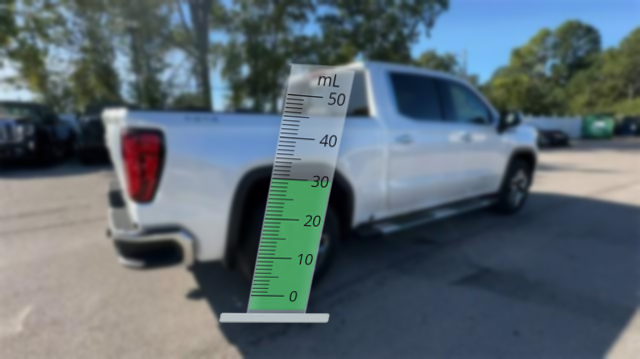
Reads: 30mL
